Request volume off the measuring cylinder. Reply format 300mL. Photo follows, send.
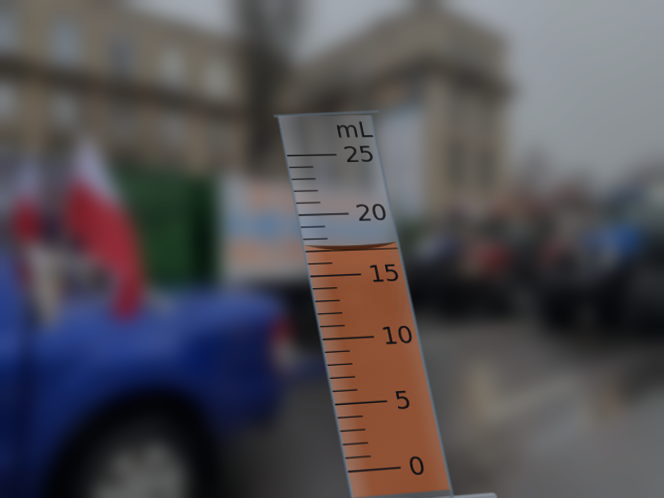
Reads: 17mL
